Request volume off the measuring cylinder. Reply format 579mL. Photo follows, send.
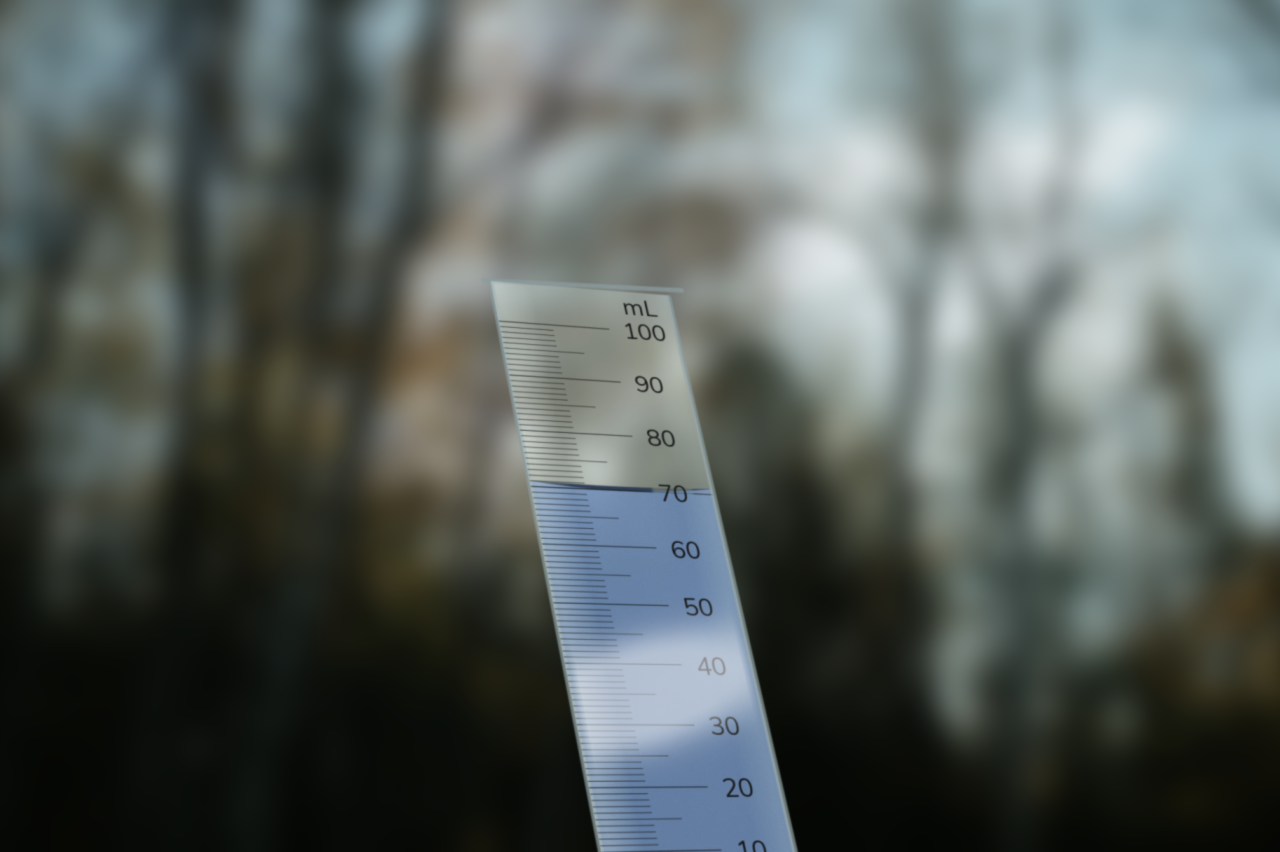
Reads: 70mL
